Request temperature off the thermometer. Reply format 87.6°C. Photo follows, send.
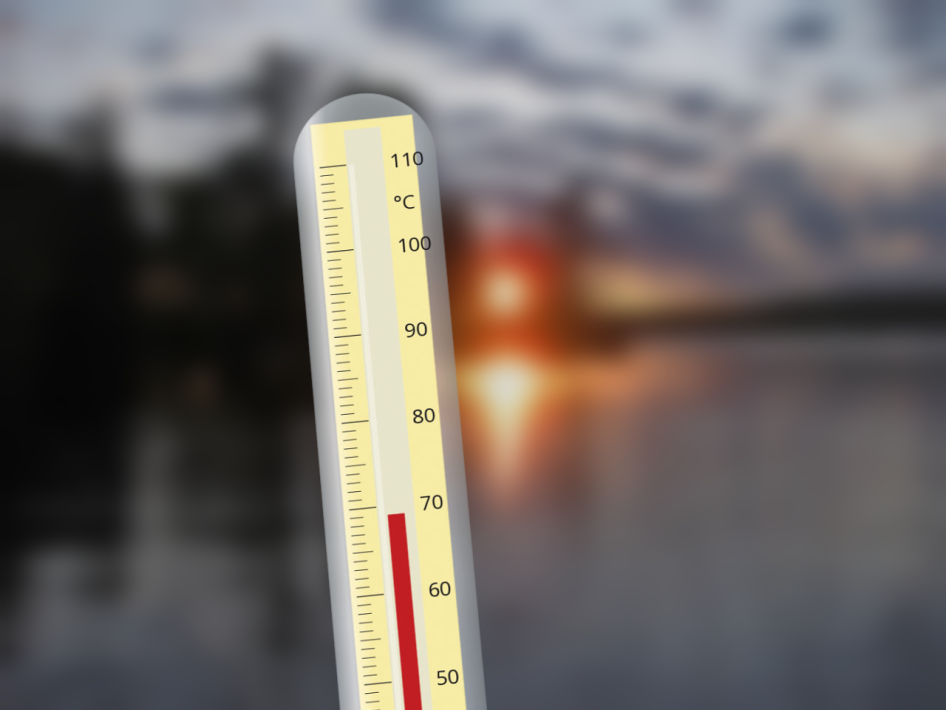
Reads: 69°C
